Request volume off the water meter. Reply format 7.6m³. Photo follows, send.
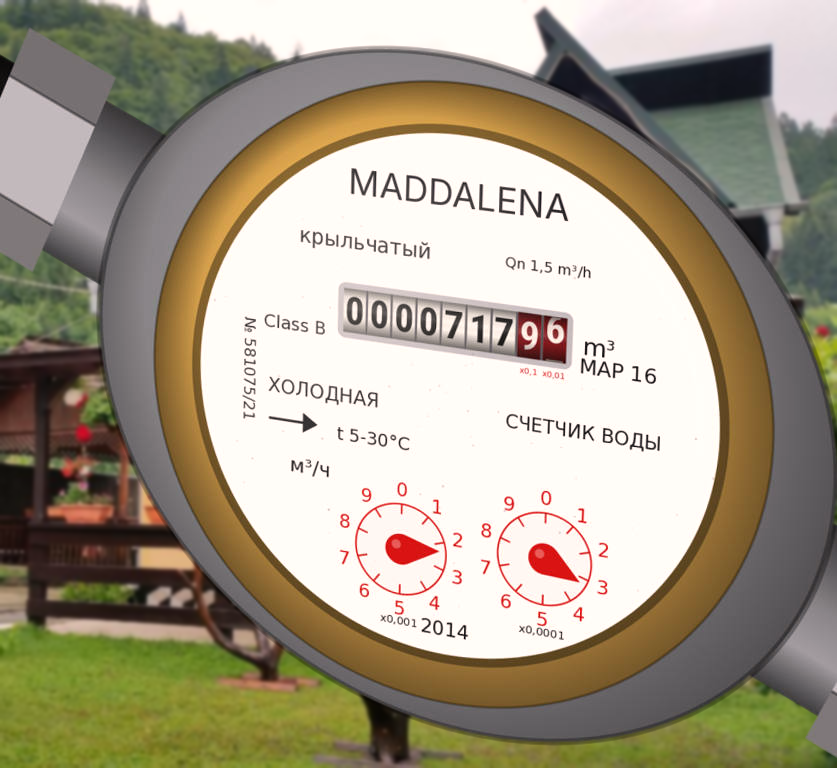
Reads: 717.9623m³
